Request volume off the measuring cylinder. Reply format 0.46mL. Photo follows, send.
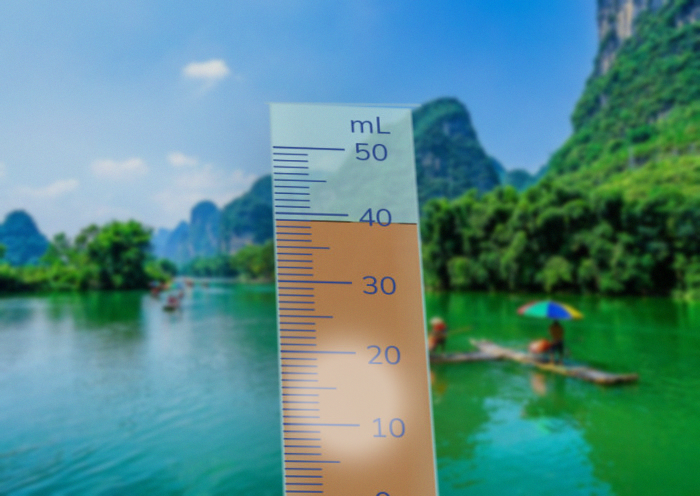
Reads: 39mL
